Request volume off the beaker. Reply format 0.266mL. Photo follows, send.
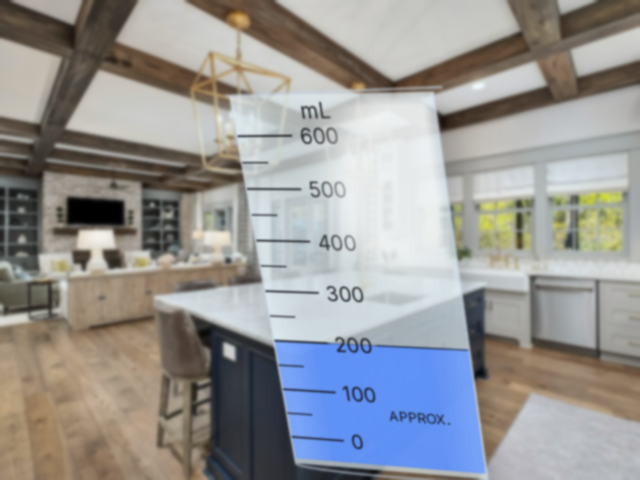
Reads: 200mL
